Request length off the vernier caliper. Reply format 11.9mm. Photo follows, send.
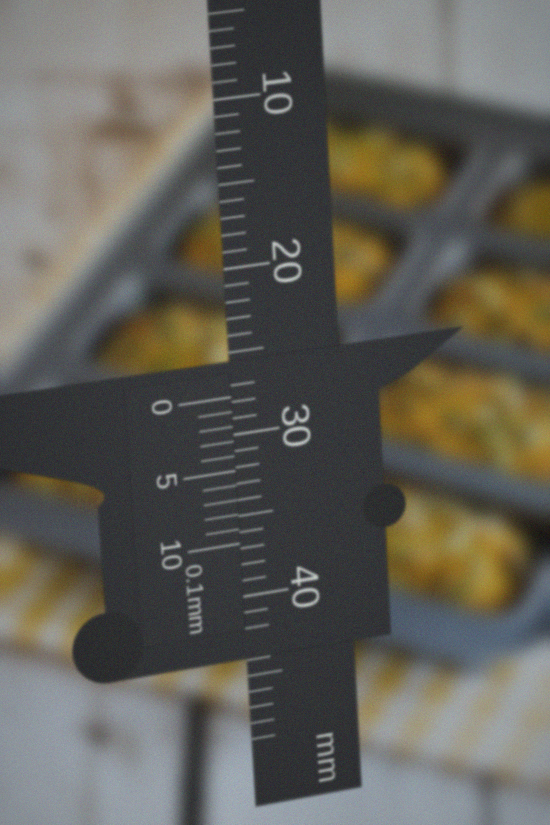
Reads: 27.7mm
